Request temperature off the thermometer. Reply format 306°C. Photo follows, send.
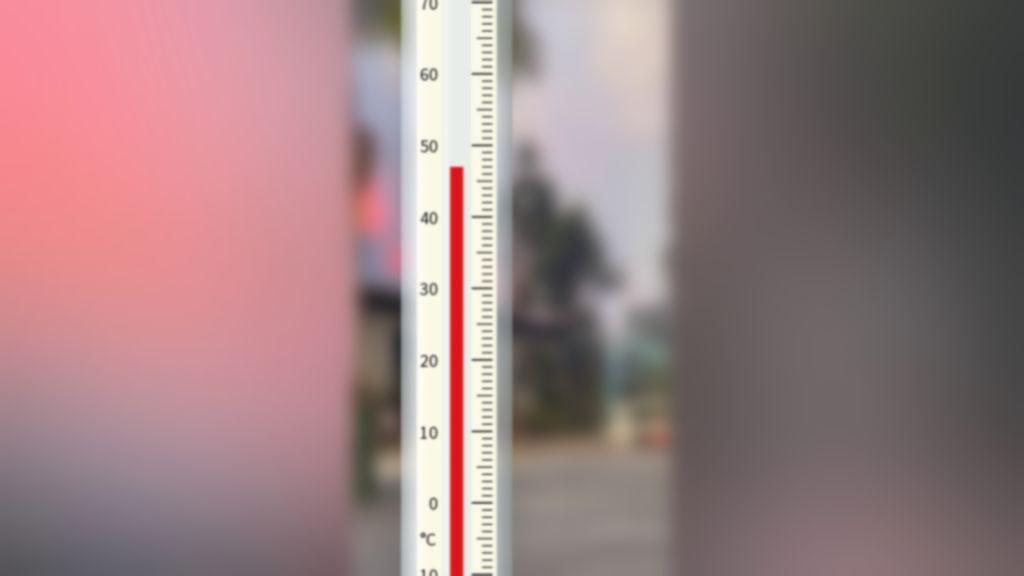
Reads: 47°C
